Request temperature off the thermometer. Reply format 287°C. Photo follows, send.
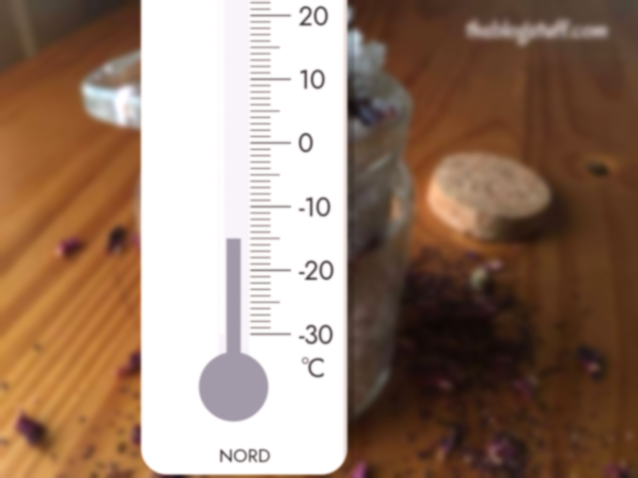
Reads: -15°C
